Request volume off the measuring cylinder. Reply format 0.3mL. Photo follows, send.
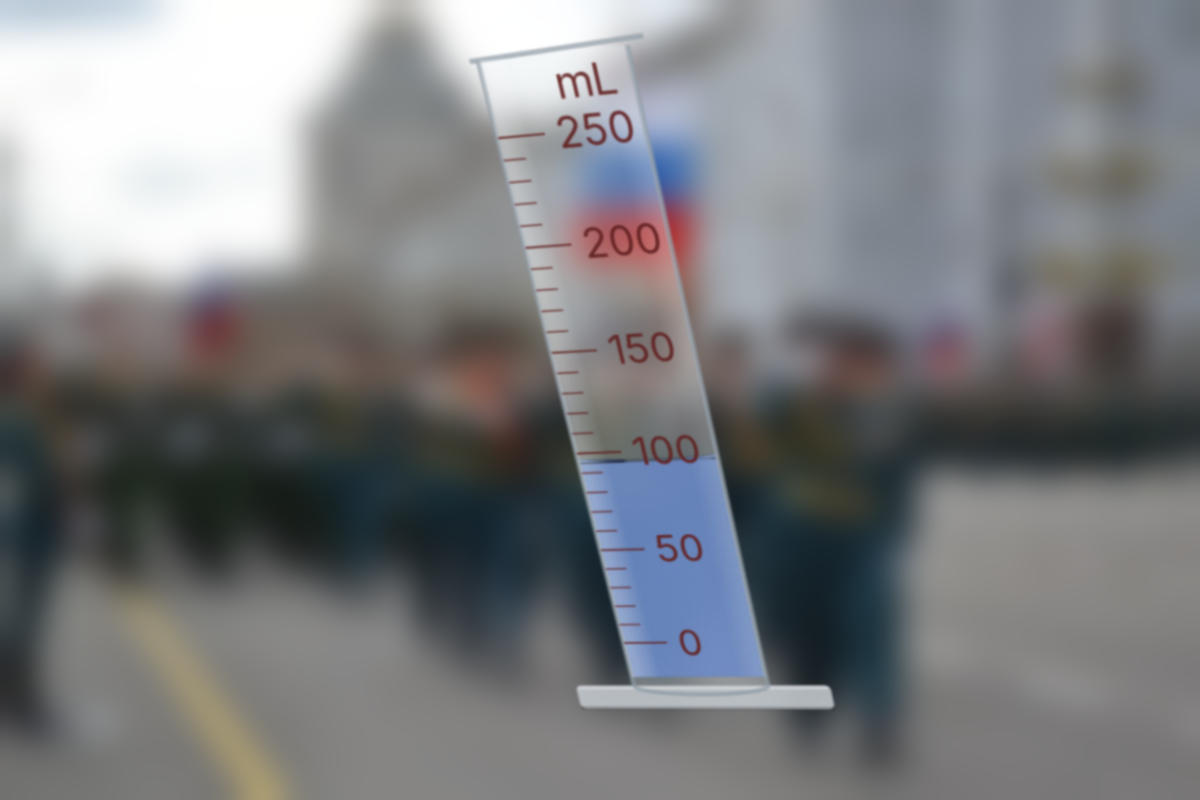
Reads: 95mL
